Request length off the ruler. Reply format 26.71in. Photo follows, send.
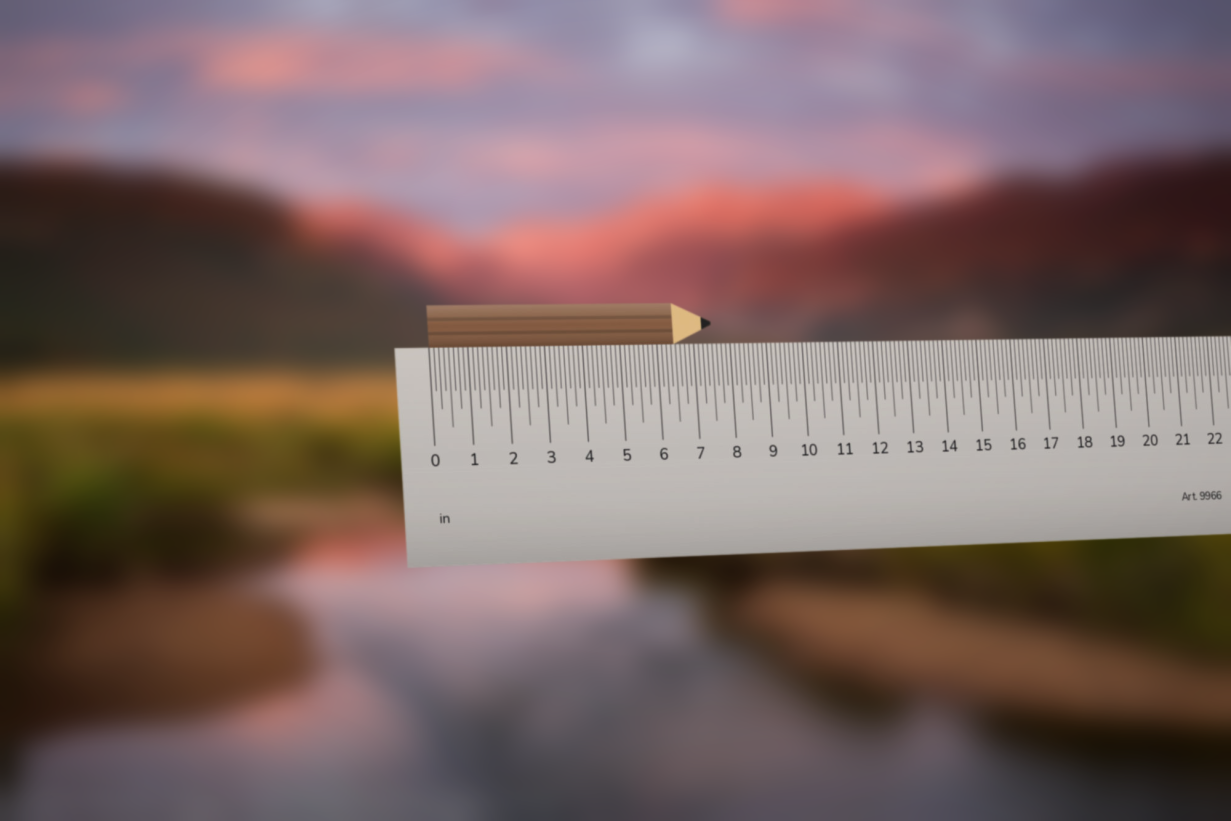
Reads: 7.5in
